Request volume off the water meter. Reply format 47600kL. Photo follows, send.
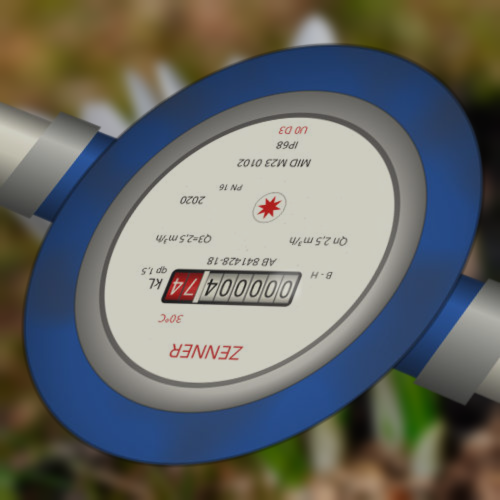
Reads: 4.74kL
